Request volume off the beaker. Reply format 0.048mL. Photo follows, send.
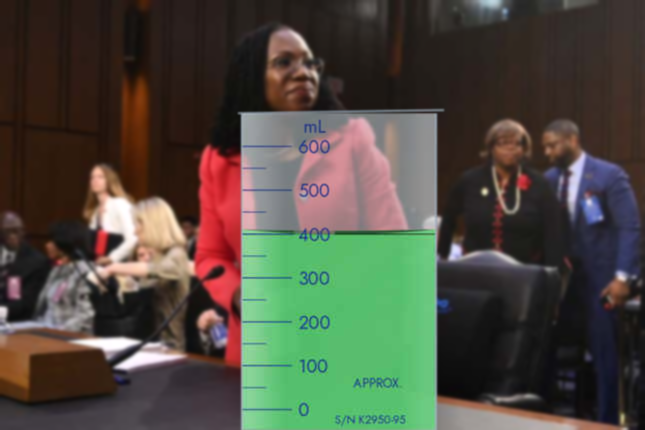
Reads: 400mL
